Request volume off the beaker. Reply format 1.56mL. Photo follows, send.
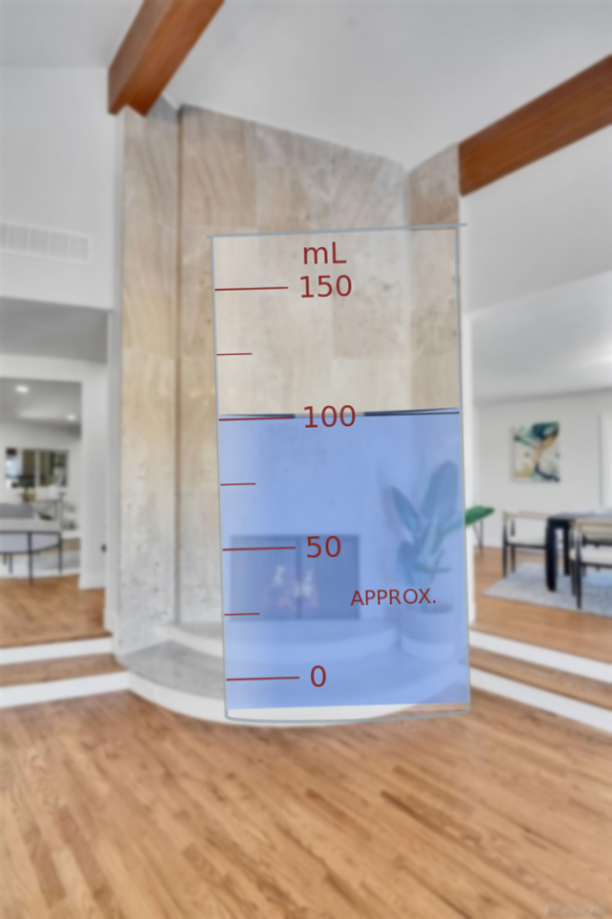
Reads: 100mL
